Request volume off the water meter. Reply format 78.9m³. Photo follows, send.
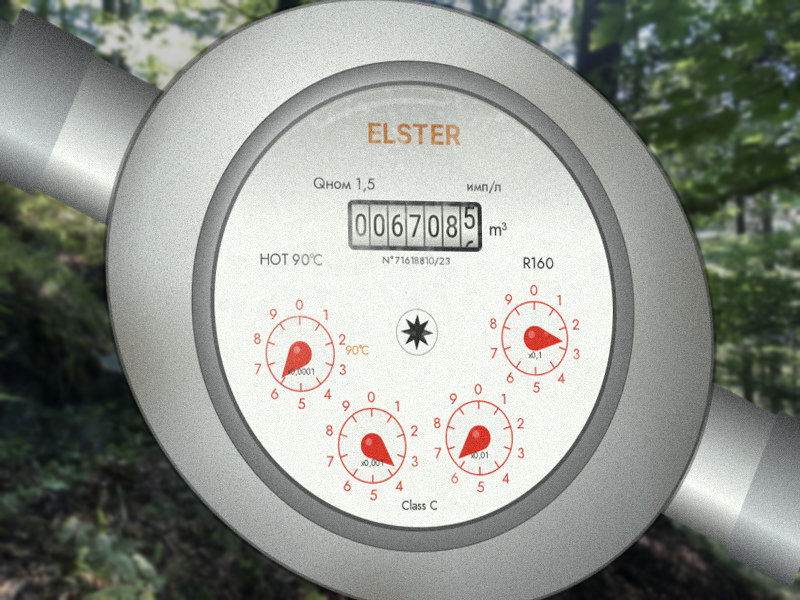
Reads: 67085.2636m³
